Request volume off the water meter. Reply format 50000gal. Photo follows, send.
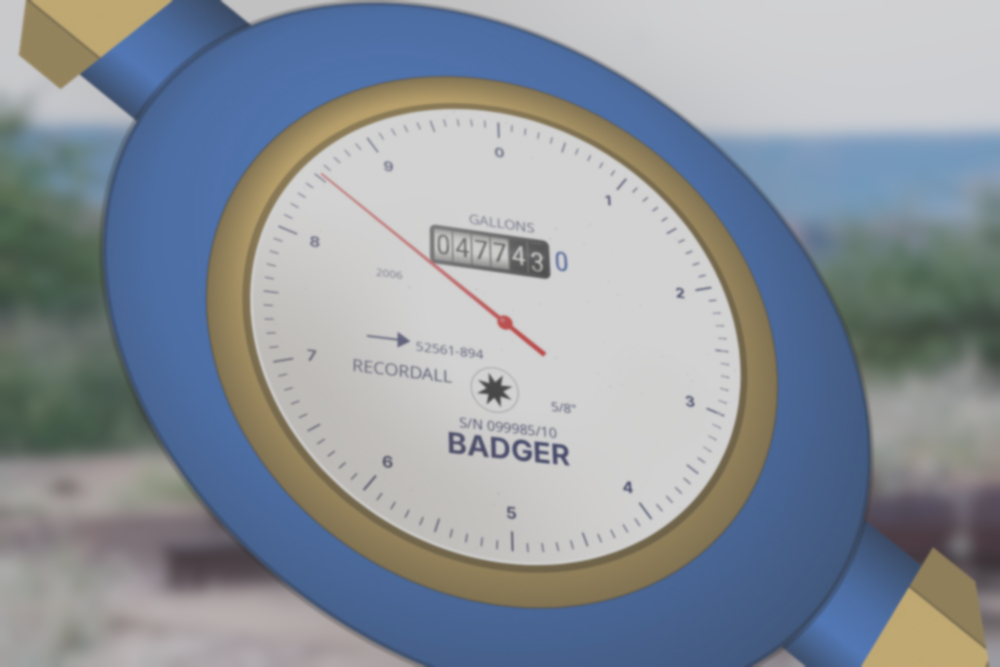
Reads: 477428.5gal
